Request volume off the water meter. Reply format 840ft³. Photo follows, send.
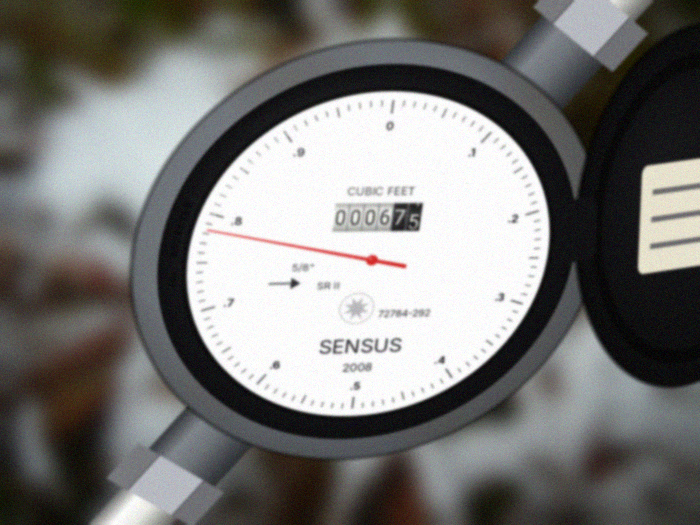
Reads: 674.78ft³
